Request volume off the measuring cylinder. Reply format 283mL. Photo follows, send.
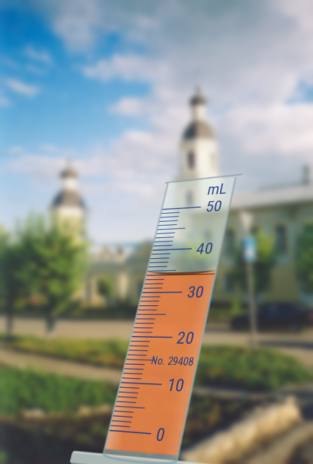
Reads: 34mL
